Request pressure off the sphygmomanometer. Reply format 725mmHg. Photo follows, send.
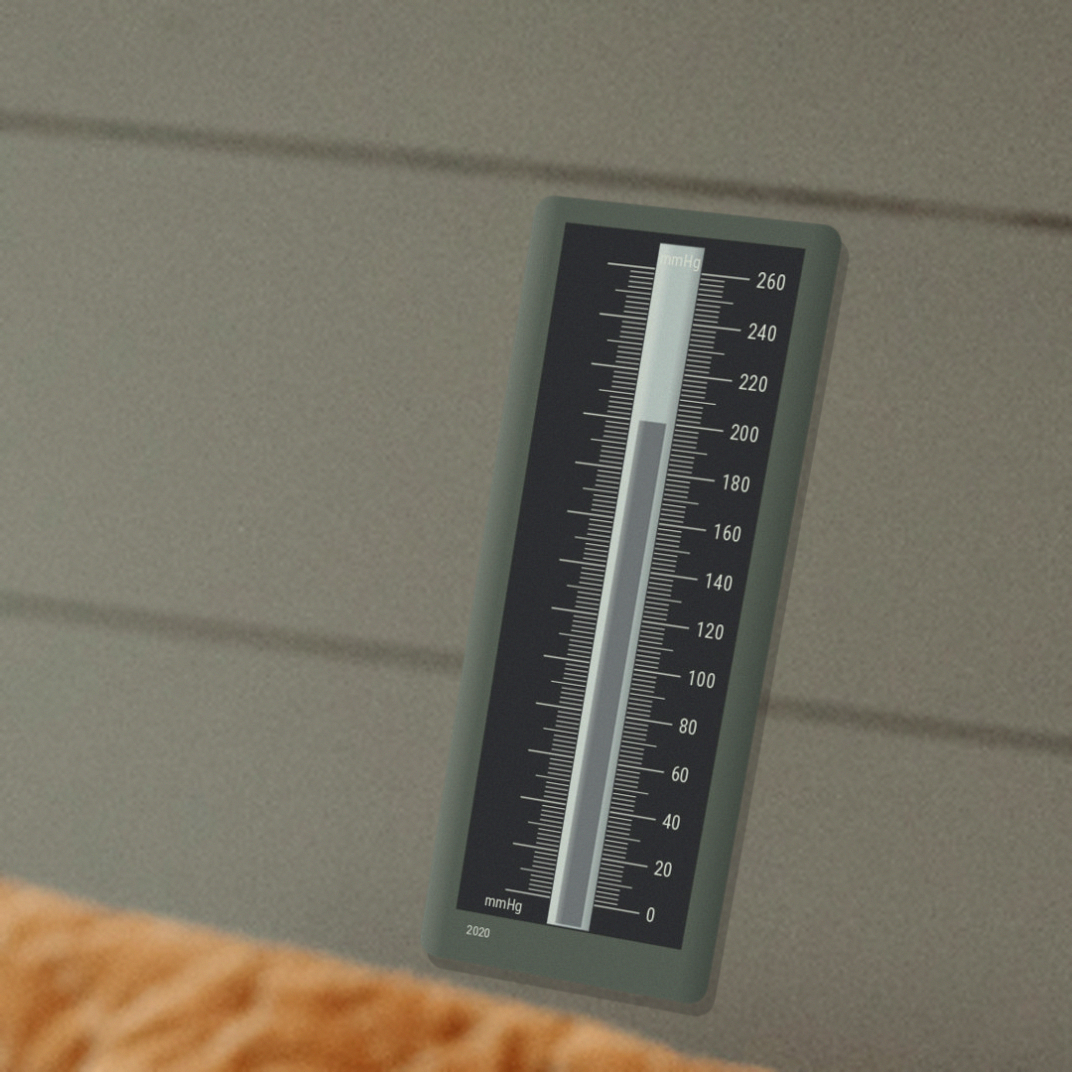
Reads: 200mmHg
